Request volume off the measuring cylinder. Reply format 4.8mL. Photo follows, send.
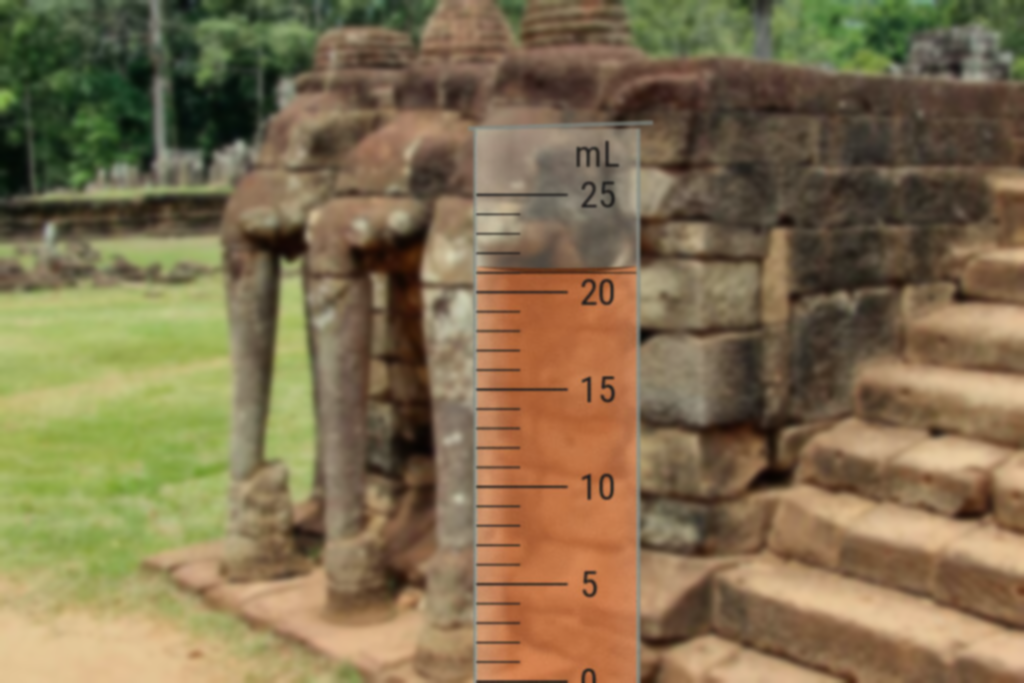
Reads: 21mL
